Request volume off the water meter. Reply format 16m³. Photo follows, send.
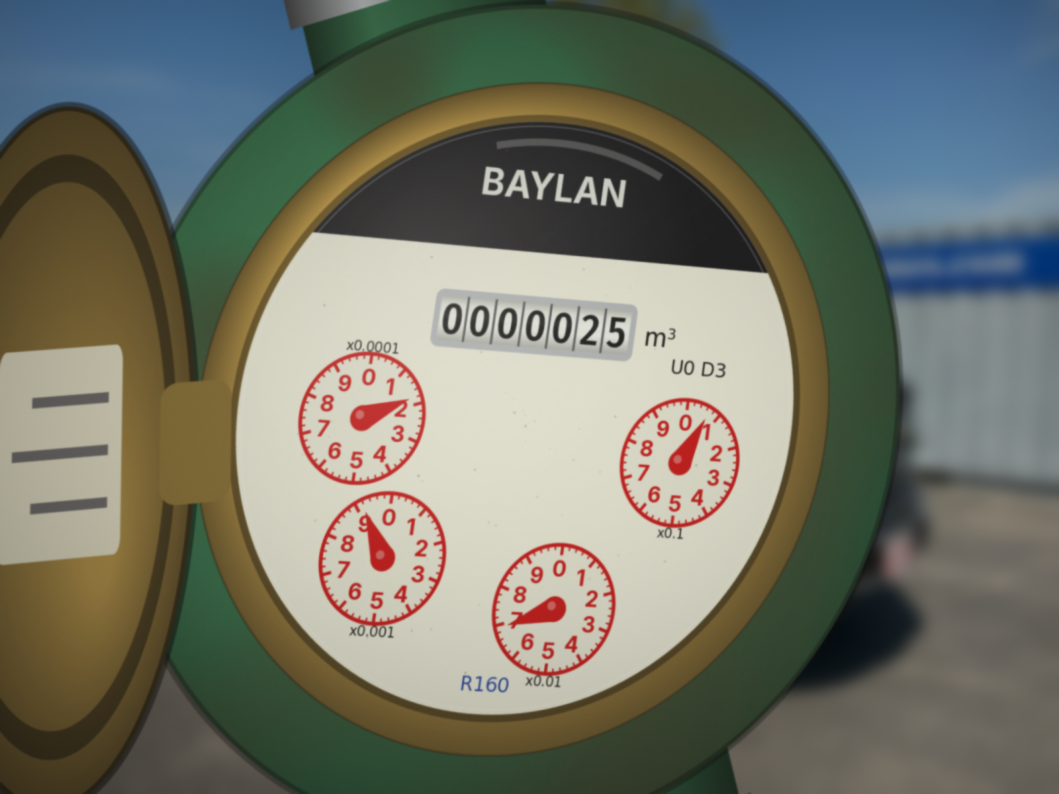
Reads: 25.0691m³
